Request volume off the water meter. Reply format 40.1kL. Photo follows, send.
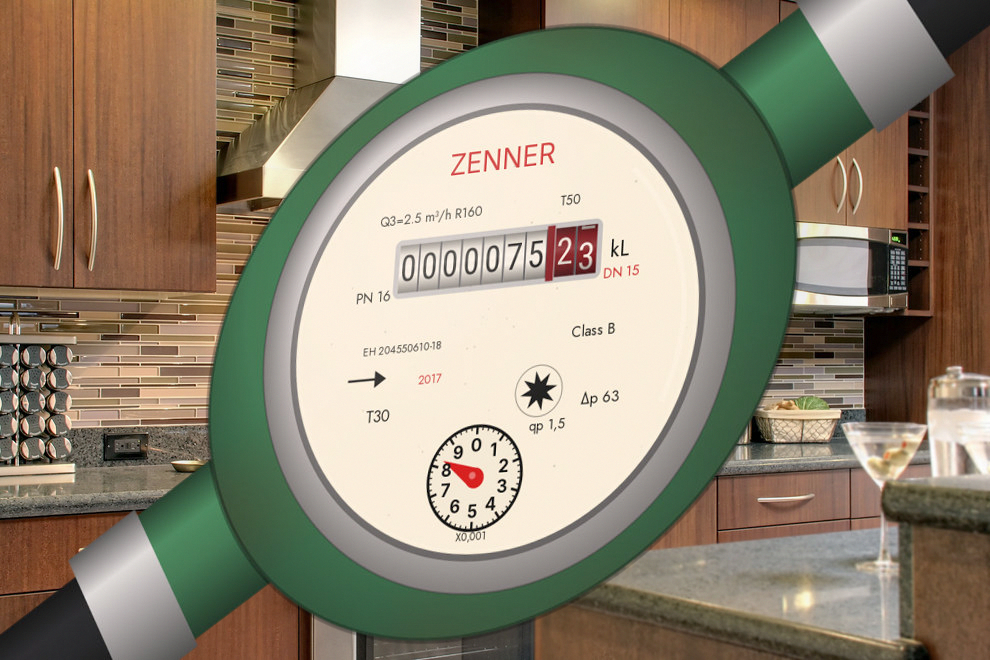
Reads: 75.228kL
